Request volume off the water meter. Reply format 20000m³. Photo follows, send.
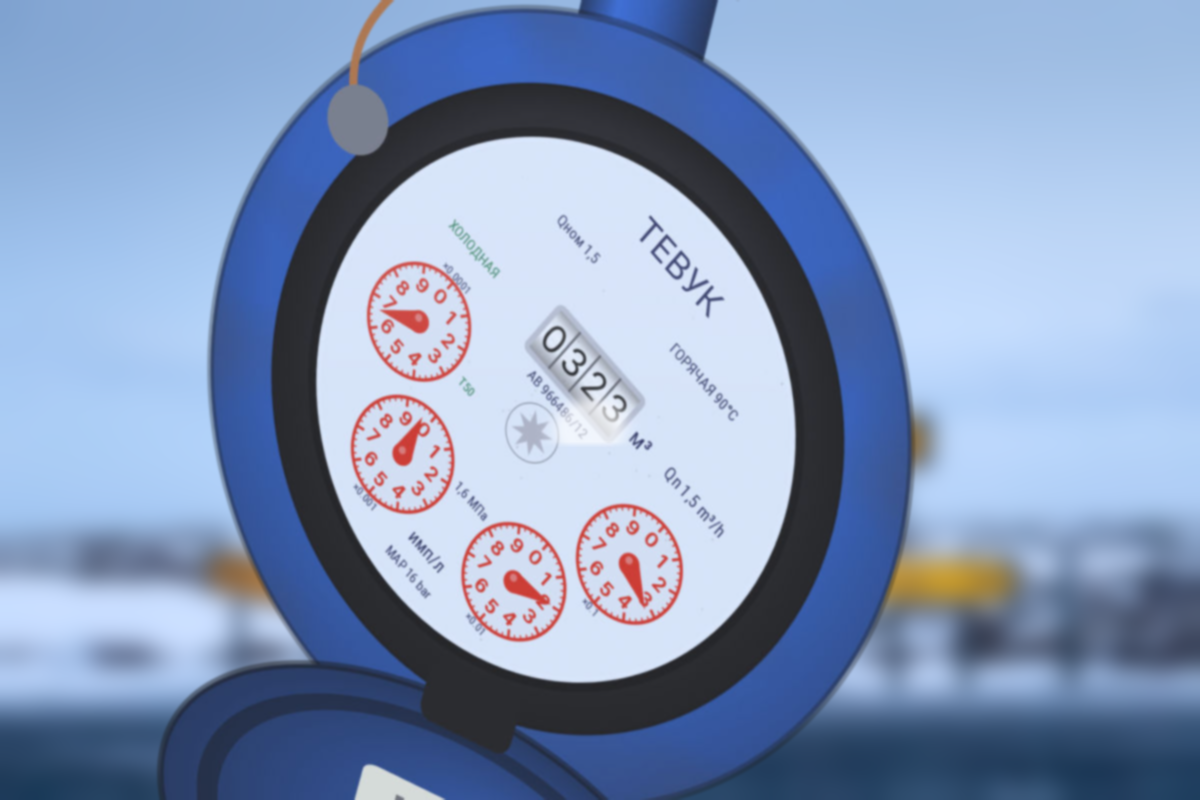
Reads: 323.3196m³
